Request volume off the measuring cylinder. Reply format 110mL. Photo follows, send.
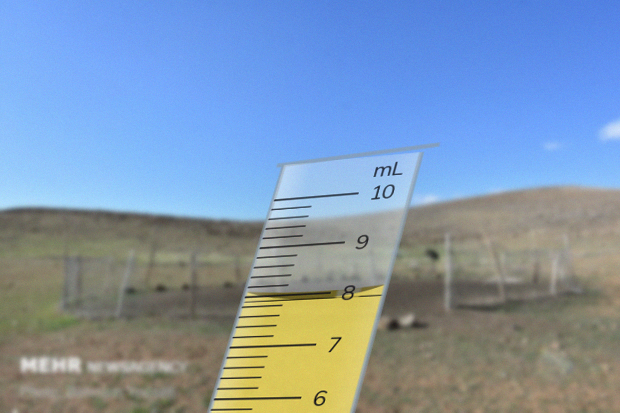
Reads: 7.9mL
